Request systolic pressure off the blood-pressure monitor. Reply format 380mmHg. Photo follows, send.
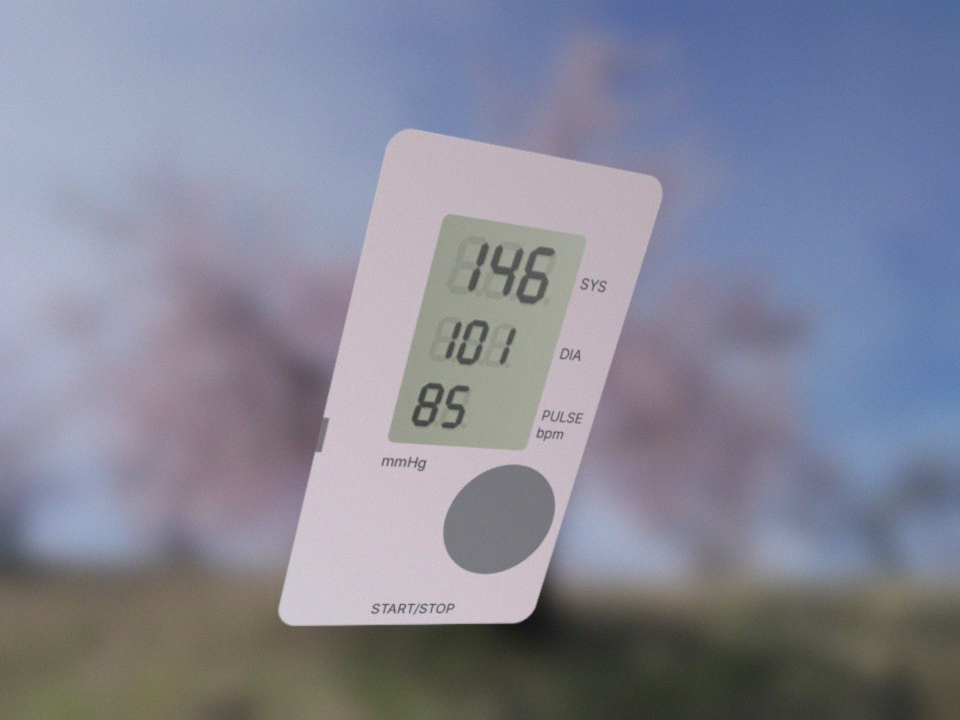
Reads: 146mmHg
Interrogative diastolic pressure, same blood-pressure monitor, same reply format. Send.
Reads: 101mmHg
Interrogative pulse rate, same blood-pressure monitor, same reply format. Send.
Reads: 85bpm
